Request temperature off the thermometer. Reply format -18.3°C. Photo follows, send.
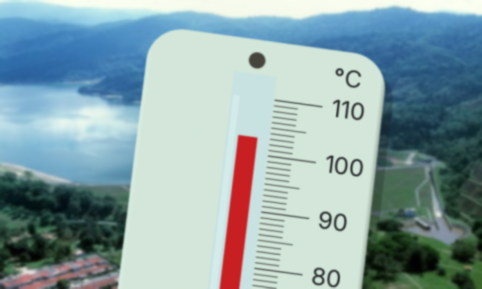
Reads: 103°C
